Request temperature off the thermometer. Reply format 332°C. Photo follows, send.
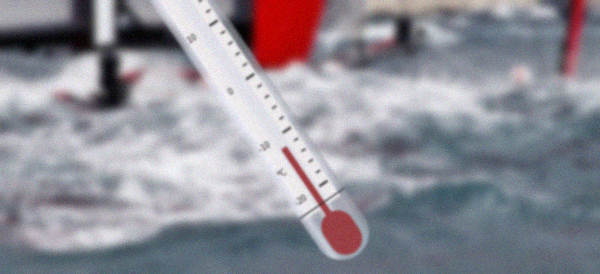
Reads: -12°C
